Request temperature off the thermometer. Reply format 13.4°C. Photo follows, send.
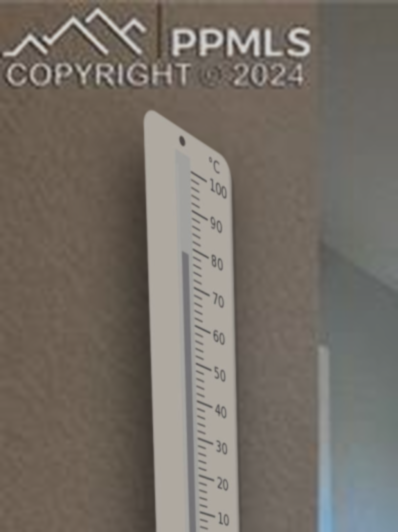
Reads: 78°C
